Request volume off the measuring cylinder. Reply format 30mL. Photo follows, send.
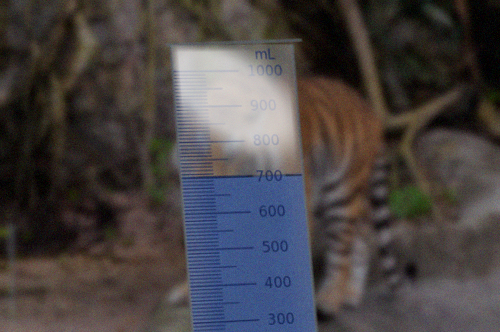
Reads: 700mL
